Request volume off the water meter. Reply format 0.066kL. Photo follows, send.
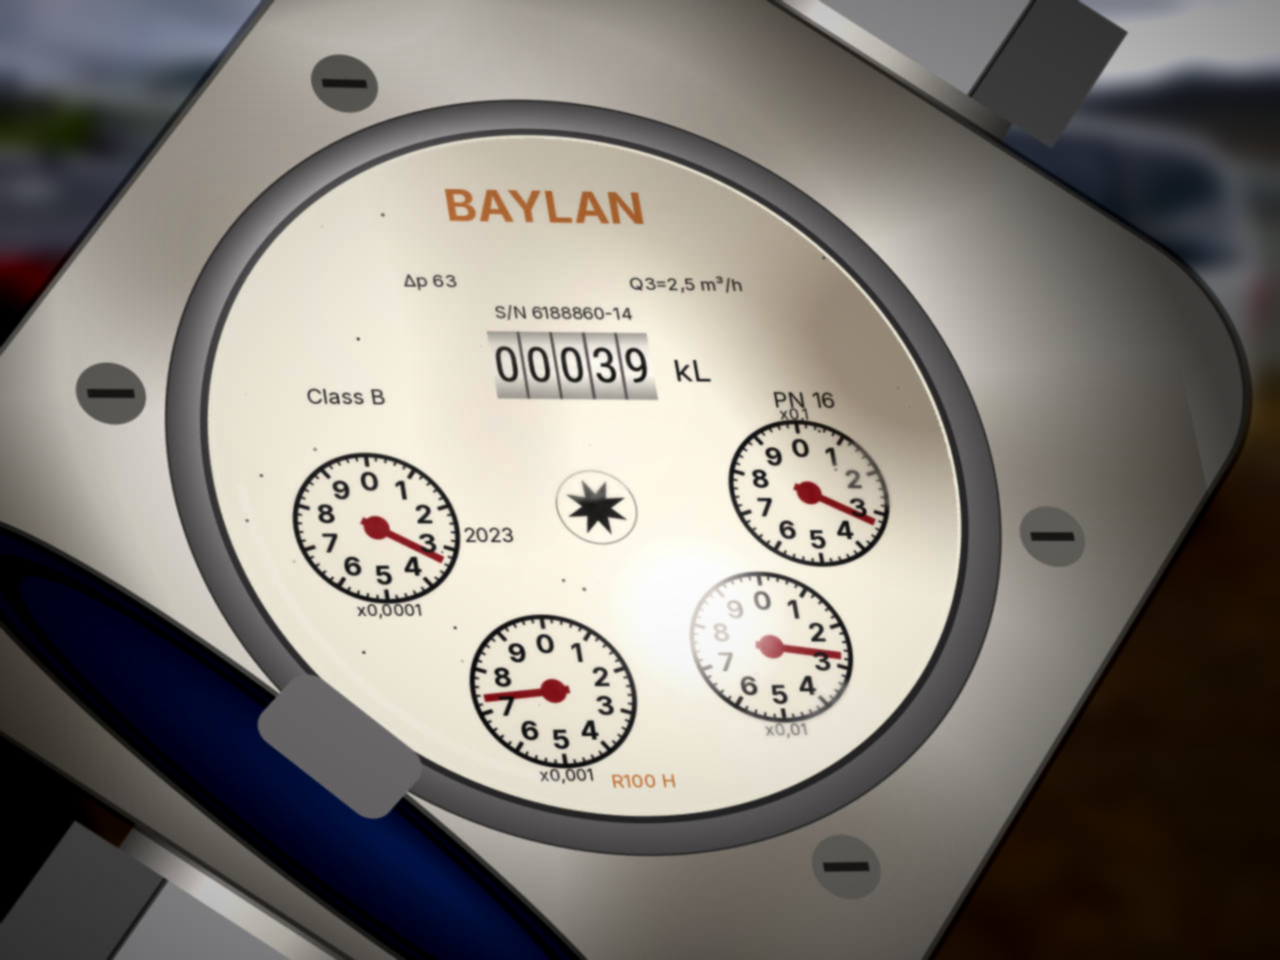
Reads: 39.3273kL
